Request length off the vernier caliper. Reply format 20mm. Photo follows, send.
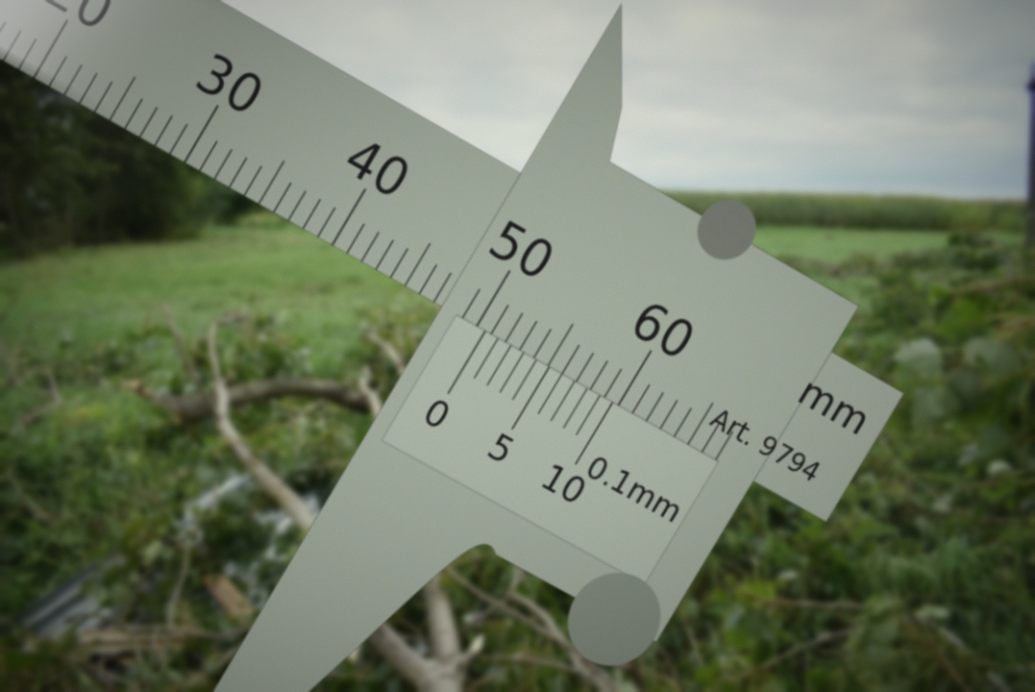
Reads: 50.6mm
